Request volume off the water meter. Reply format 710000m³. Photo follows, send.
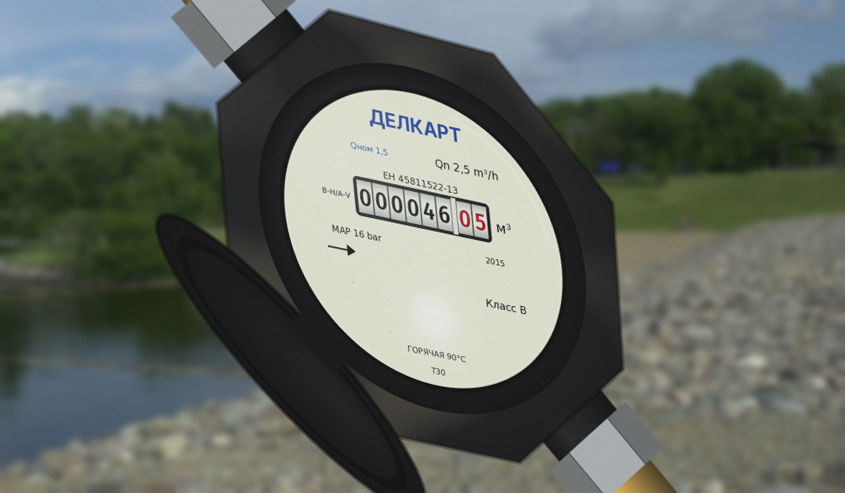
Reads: 46.05m³
